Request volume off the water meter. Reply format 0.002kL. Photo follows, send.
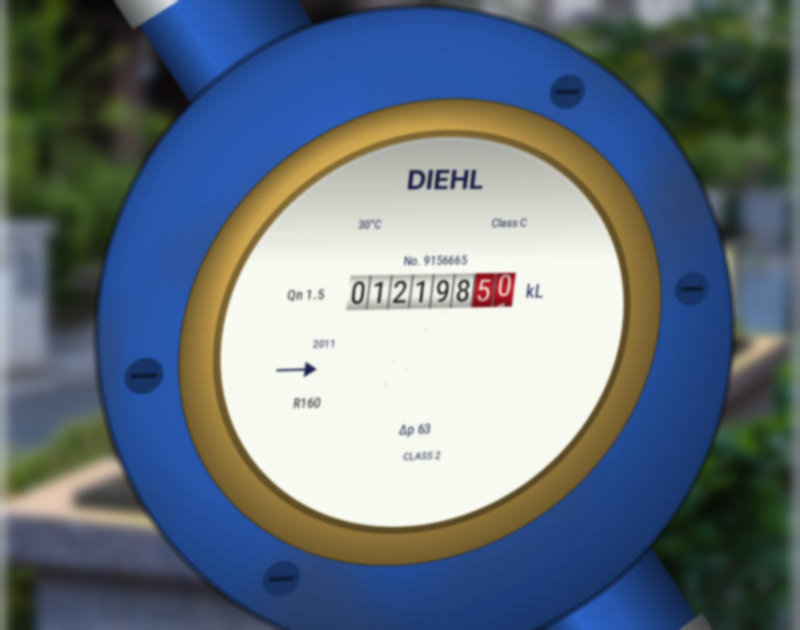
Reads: 12198.50kL
